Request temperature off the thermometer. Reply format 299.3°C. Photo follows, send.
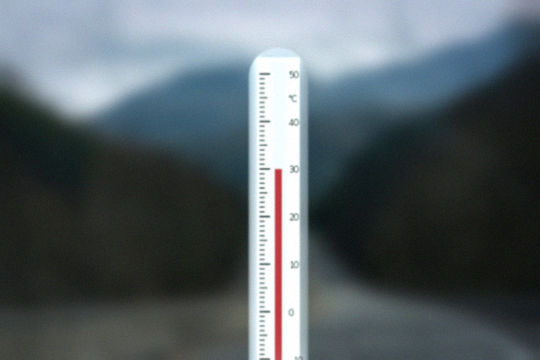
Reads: 30°C
